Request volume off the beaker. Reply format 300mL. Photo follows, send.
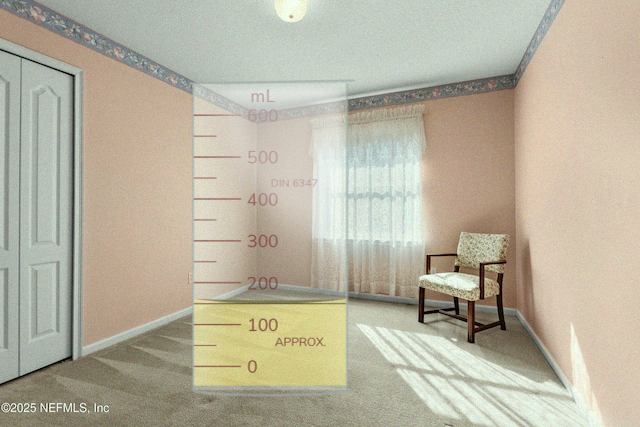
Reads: 150mL
